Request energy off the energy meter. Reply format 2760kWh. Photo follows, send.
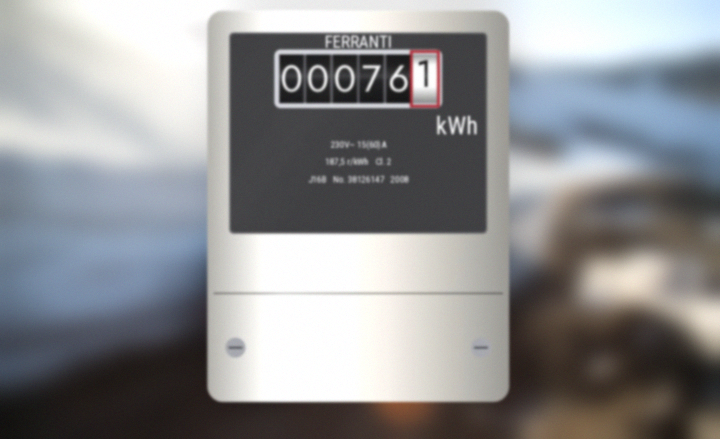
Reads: 76.1kWh
